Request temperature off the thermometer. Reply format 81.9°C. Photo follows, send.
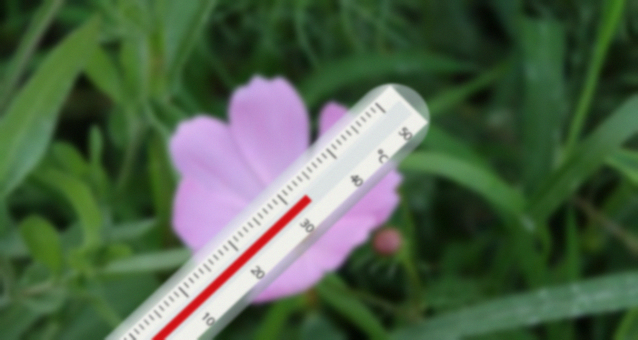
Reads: 33°C
